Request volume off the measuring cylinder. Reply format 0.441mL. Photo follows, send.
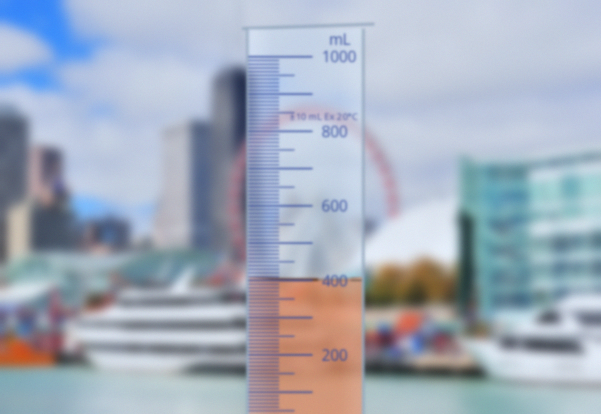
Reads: 400mL
